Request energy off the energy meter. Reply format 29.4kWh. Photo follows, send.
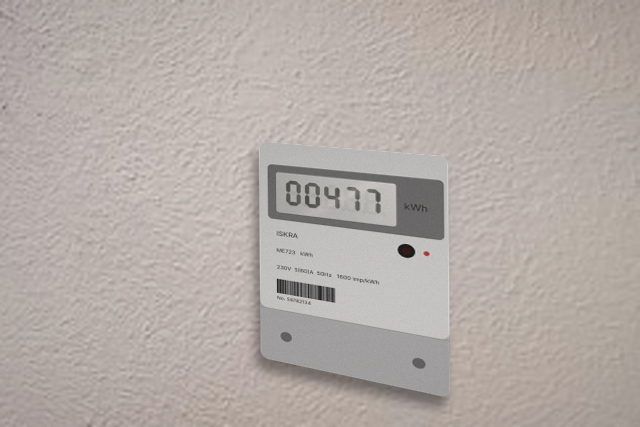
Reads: 477kWh
